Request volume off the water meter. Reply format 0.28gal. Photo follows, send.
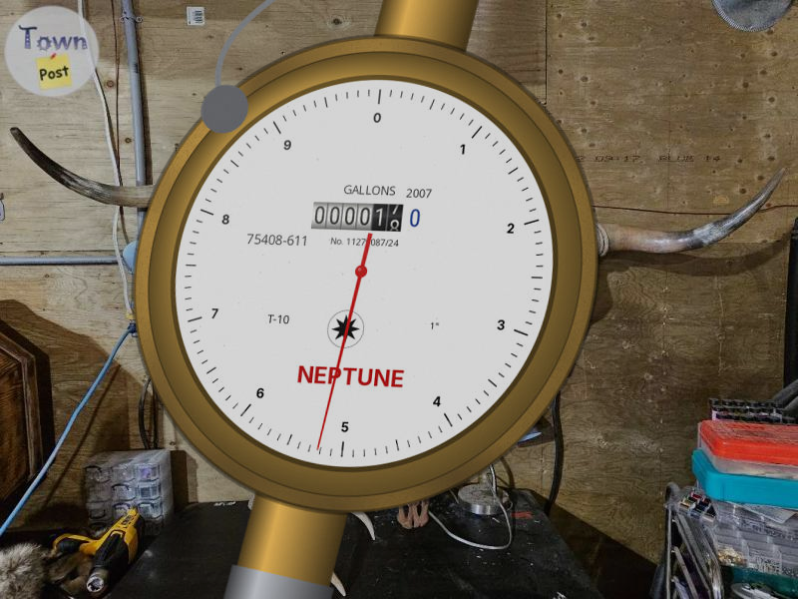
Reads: 175.2gal
